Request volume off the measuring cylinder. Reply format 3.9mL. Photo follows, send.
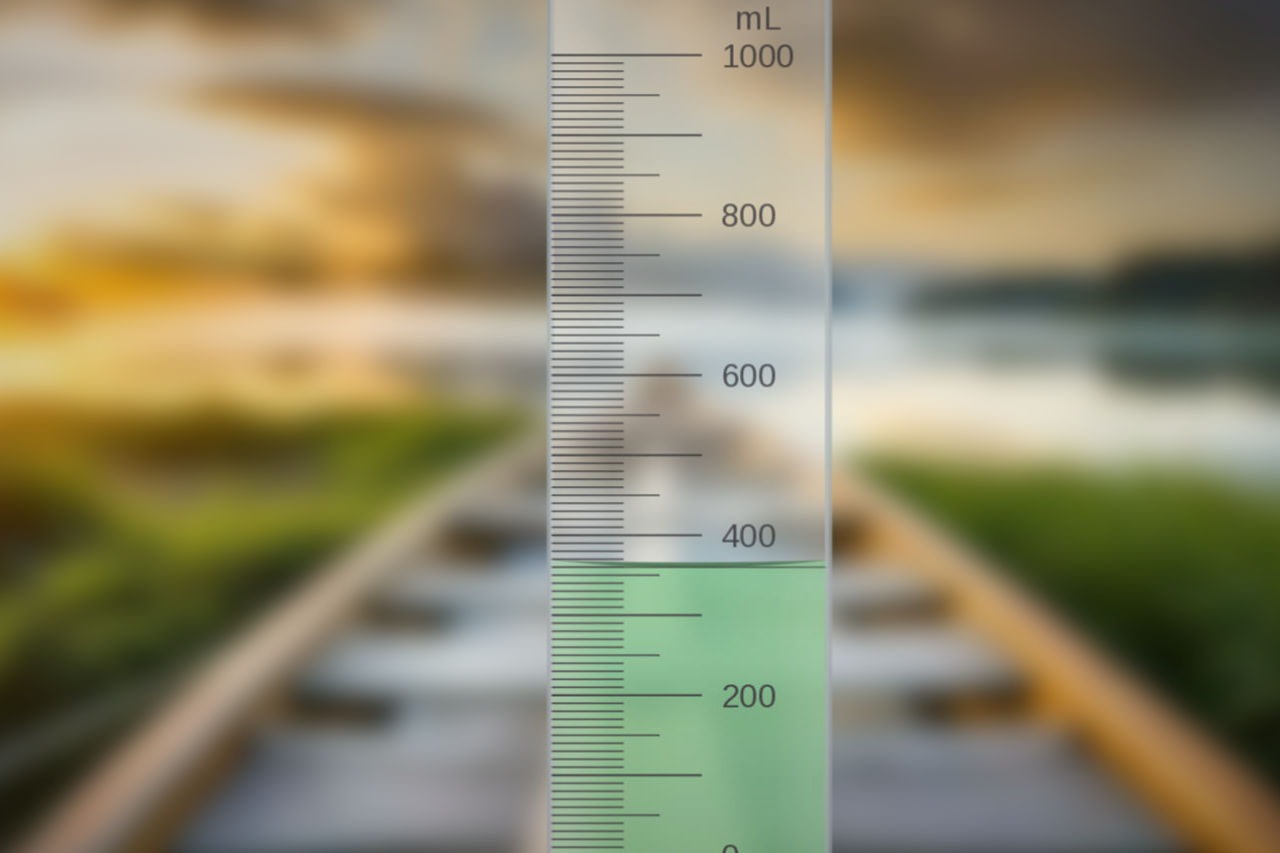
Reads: 360mL
